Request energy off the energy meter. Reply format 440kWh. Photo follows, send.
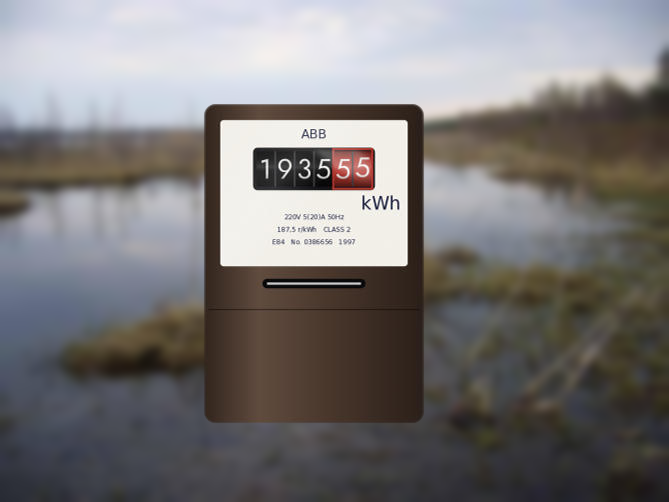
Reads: 1935.55kWh
